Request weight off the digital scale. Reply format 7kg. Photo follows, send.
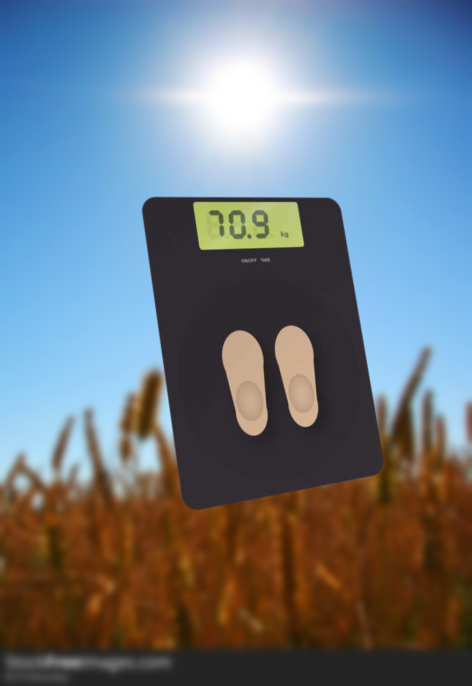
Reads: 70.9kg
